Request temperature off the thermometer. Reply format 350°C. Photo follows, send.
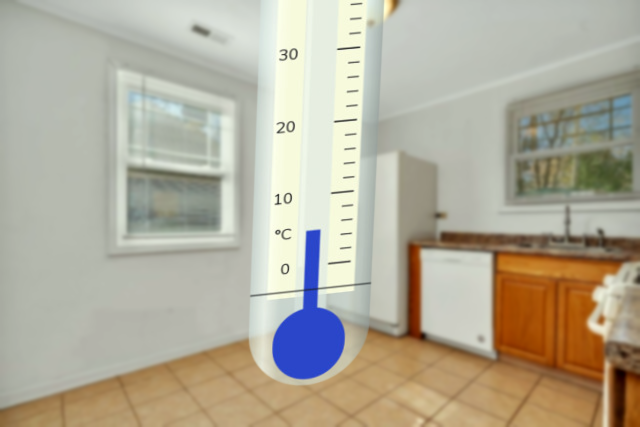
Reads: 5°C
